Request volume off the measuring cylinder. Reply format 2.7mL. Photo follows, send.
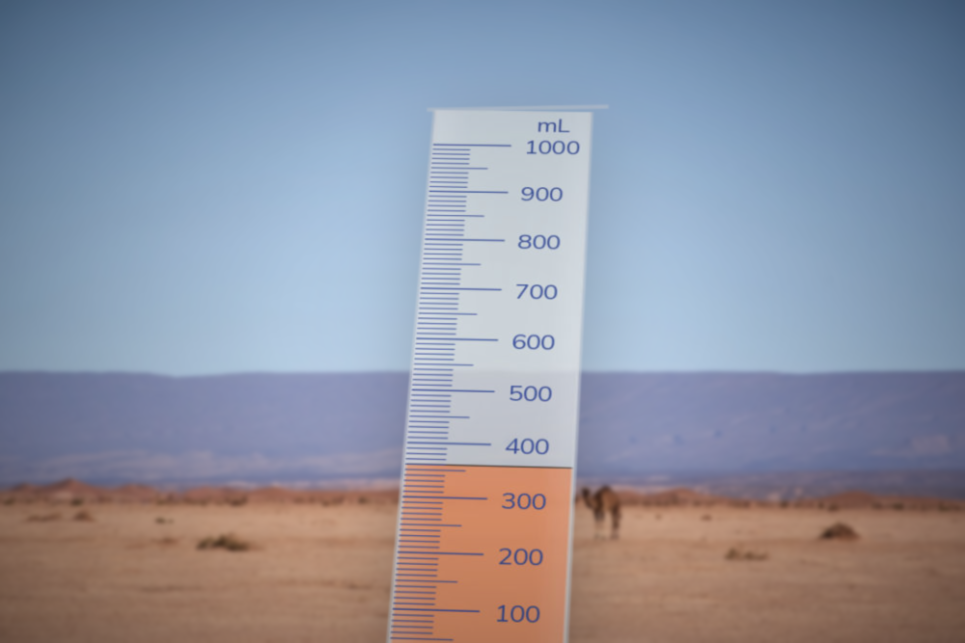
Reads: 360mL
